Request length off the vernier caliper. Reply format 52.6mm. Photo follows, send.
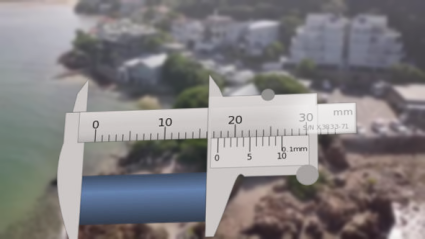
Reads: 17.6mm
